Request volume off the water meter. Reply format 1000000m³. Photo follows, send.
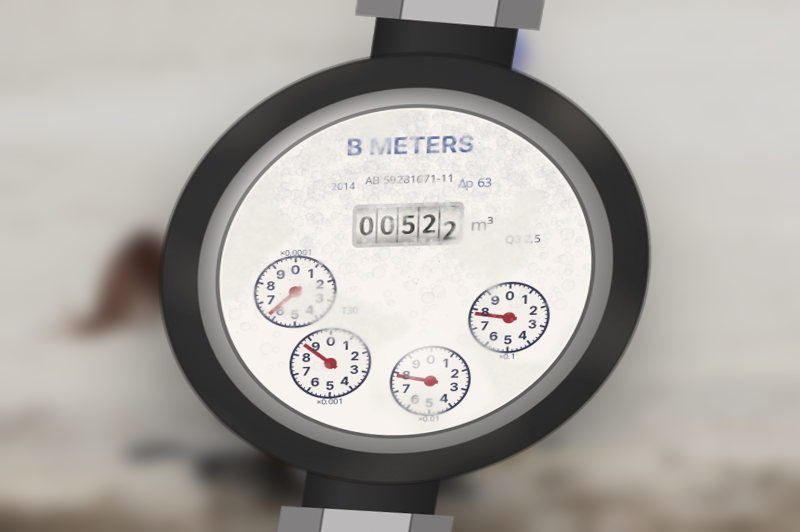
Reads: 521.7786m³
